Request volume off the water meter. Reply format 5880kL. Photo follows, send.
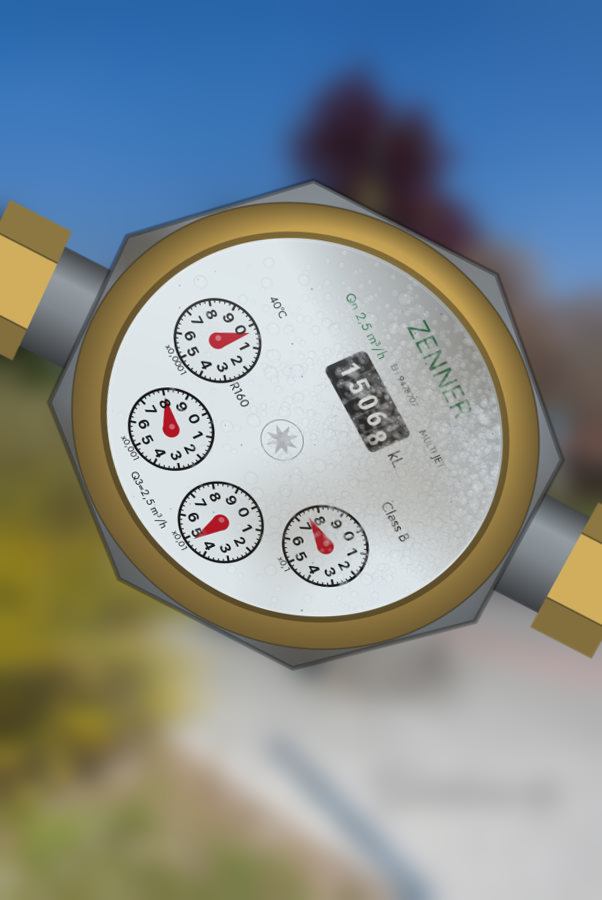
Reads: 15067.7480kL
